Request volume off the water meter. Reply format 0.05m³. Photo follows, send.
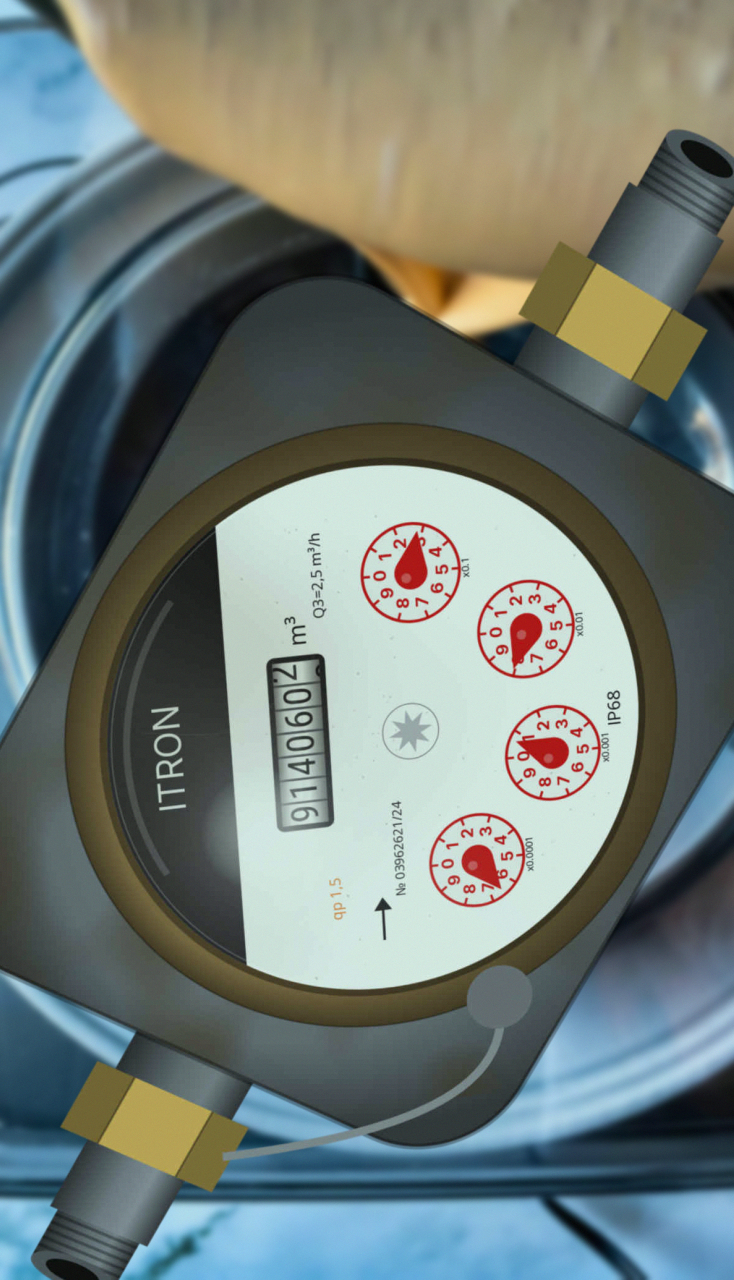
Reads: 9140602.2806m³
